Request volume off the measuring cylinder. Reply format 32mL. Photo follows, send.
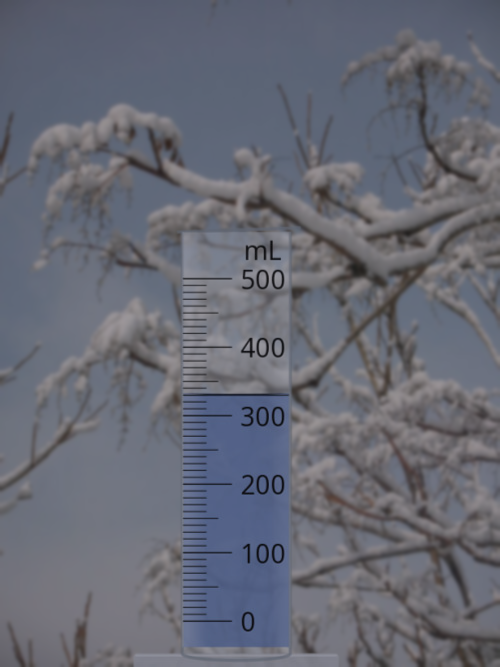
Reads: 330mL
